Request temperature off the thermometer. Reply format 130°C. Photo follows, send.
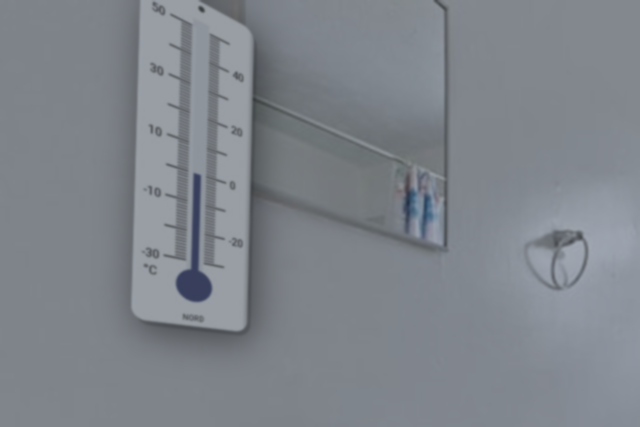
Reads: 0°C
